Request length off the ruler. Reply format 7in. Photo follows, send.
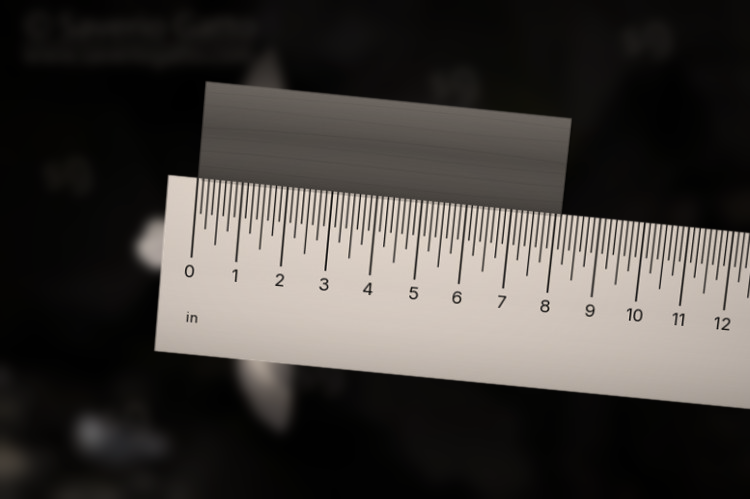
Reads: 8.125in
